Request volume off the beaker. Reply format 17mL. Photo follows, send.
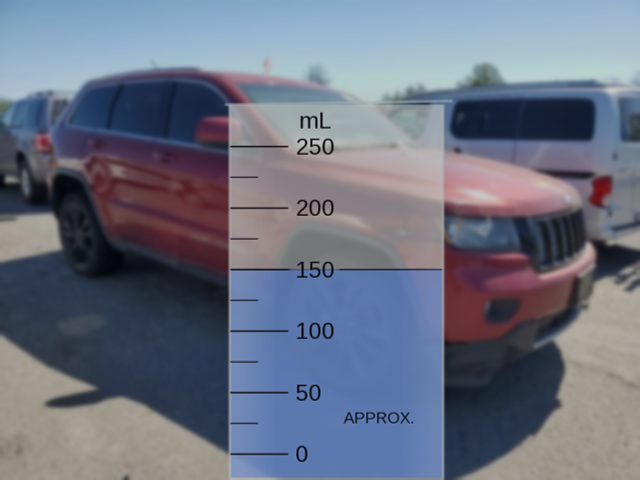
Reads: 150mL
